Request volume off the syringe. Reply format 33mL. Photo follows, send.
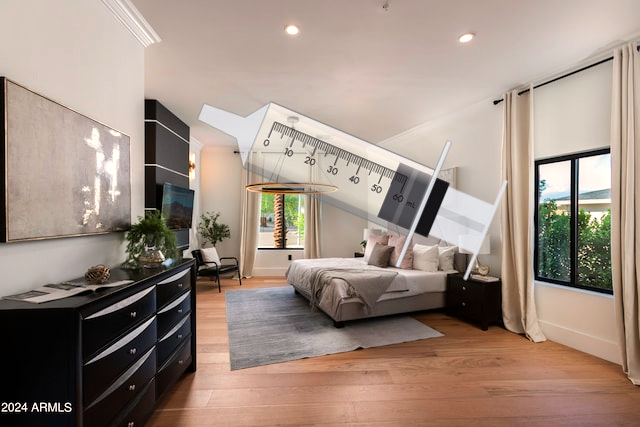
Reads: 55mL
